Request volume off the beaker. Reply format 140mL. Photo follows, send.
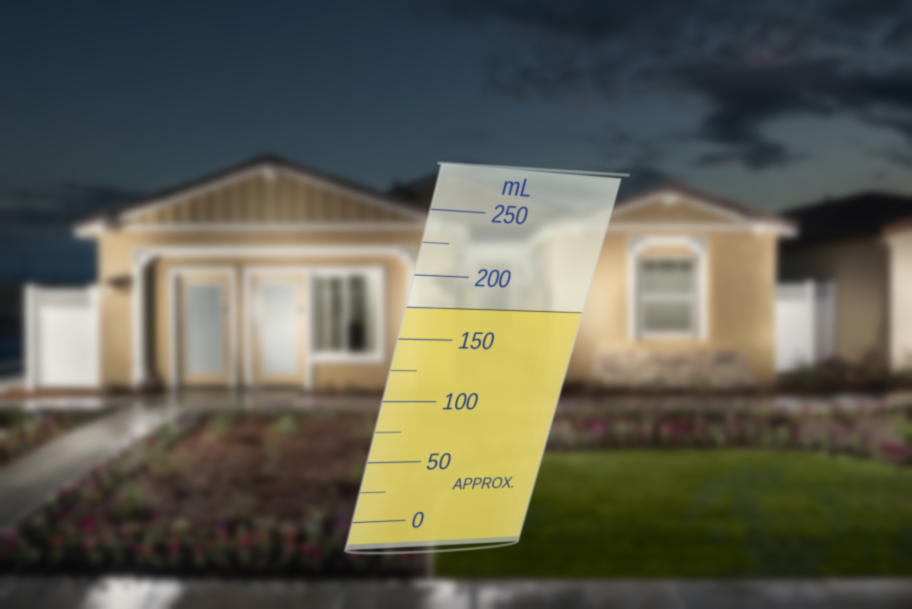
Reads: 175mL
